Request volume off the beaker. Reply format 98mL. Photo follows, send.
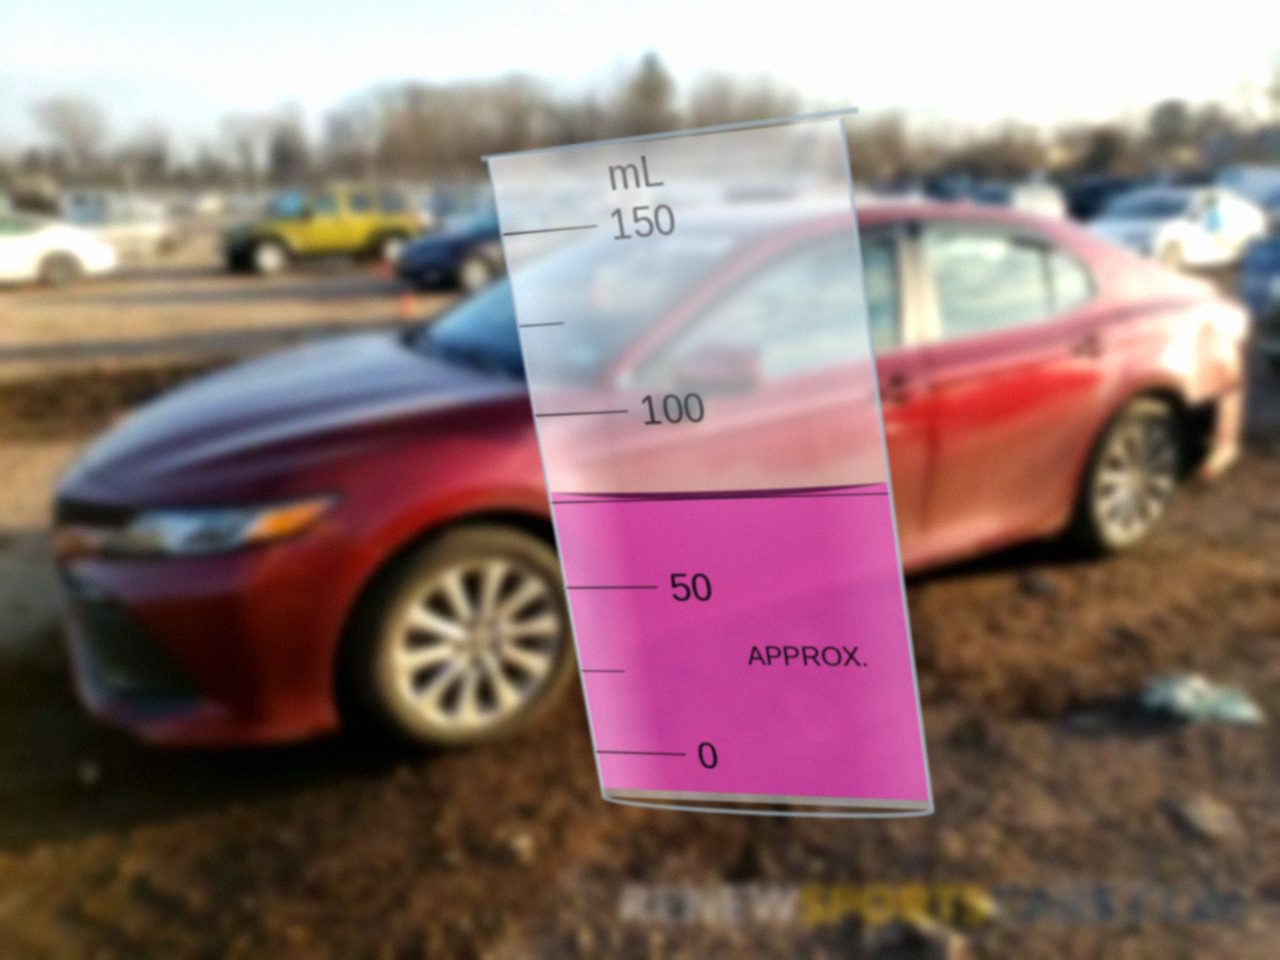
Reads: 75mL
